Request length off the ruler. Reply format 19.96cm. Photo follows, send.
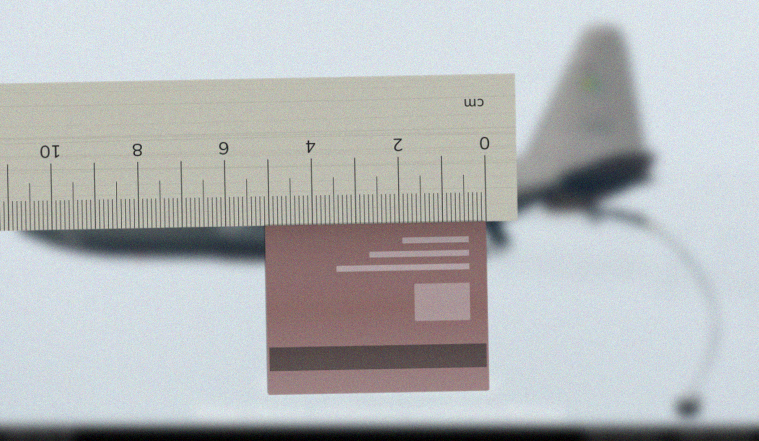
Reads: 5.1cm
